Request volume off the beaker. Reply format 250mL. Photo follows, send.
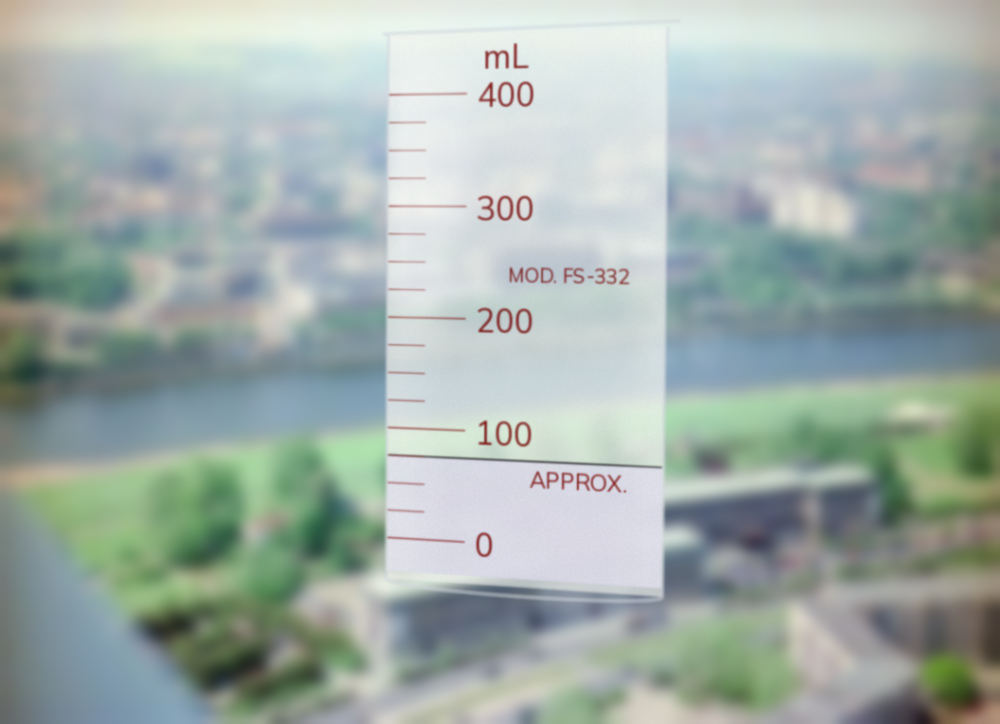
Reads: 75mL
